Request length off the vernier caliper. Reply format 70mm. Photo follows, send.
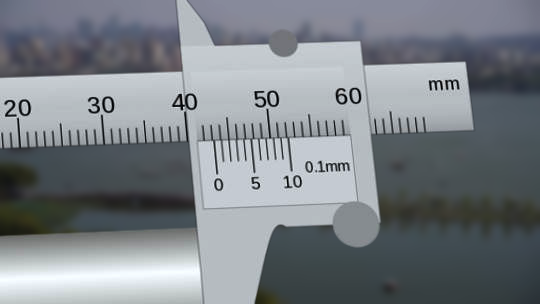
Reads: 43.2mm
